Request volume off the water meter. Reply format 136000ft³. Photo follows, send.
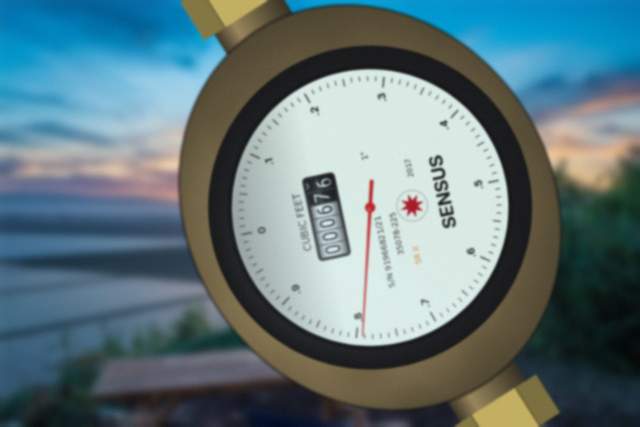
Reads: 675.79ft³
